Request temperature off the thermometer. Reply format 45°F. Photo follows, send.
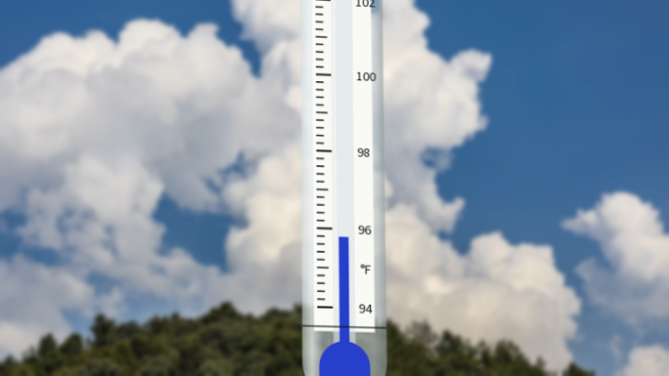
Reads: 95.8°F
